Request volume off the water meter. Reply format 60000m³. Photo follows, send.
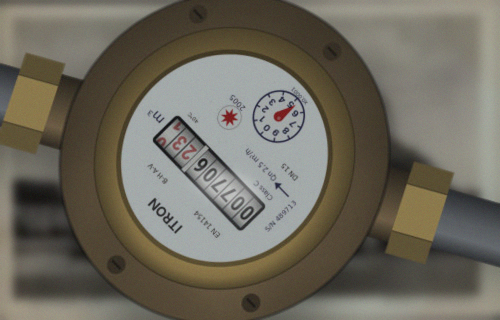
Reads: 7706.2305m³
